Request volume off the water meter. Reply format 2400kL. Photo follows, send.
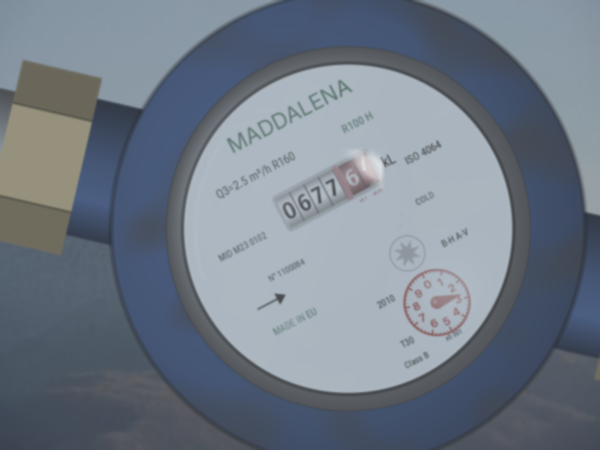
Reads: 677.672kL
